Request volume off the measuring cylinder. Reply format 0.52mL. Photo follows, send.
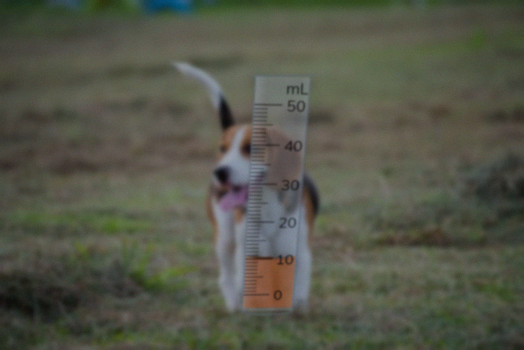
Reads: 10mL
